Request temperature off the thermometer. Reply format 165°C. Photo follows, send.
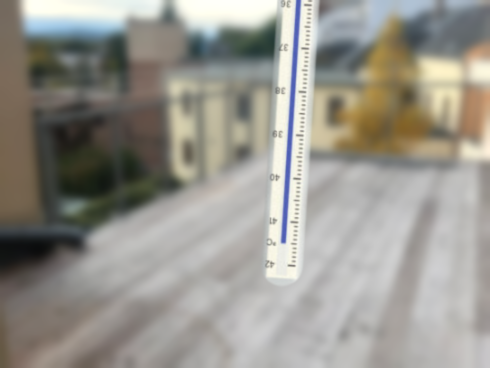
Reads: 41.5°C
